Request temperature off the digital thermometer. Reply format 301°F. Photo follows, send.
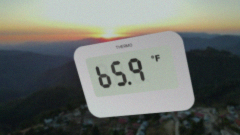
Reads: 65.9°F
